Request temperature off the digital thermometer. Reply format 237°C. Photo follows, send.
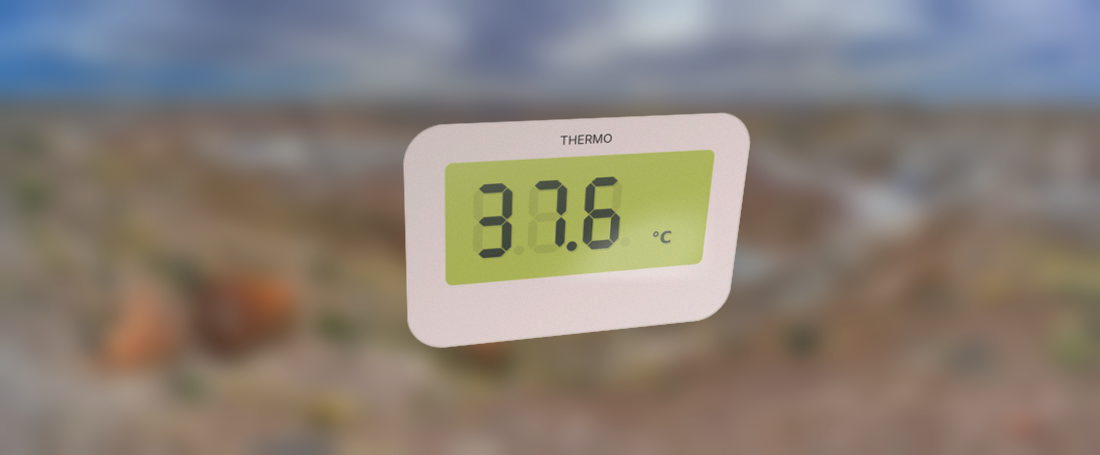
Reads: 37.6°C
